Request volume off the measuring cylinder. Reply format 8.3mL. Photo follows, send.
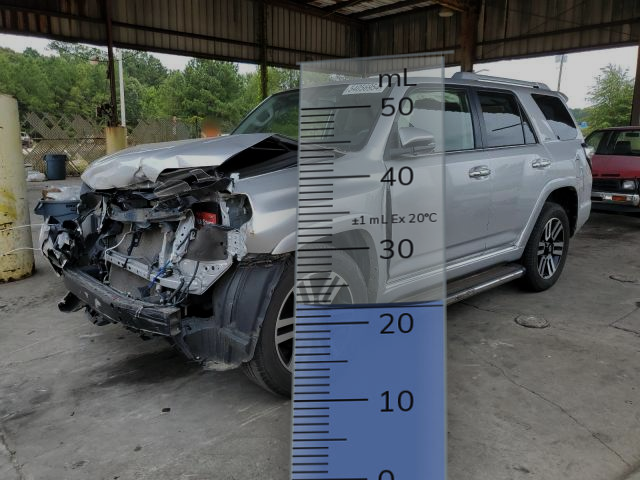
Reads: 22mL
